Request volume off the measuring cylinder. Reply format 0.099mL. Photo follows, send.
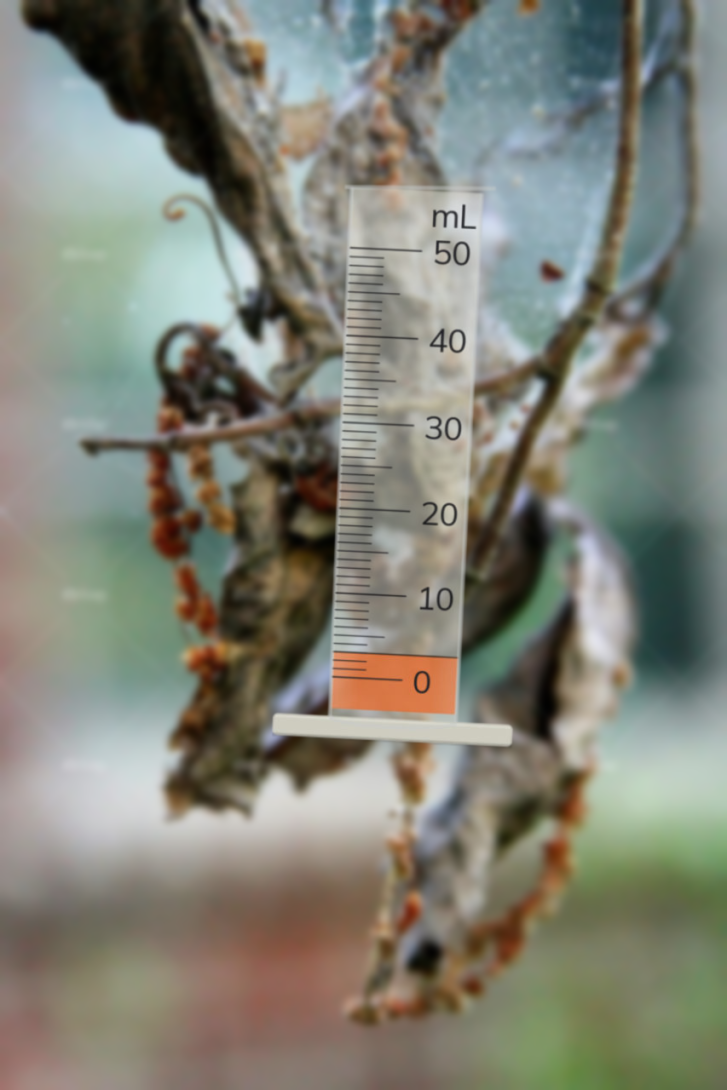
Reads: 3mL
